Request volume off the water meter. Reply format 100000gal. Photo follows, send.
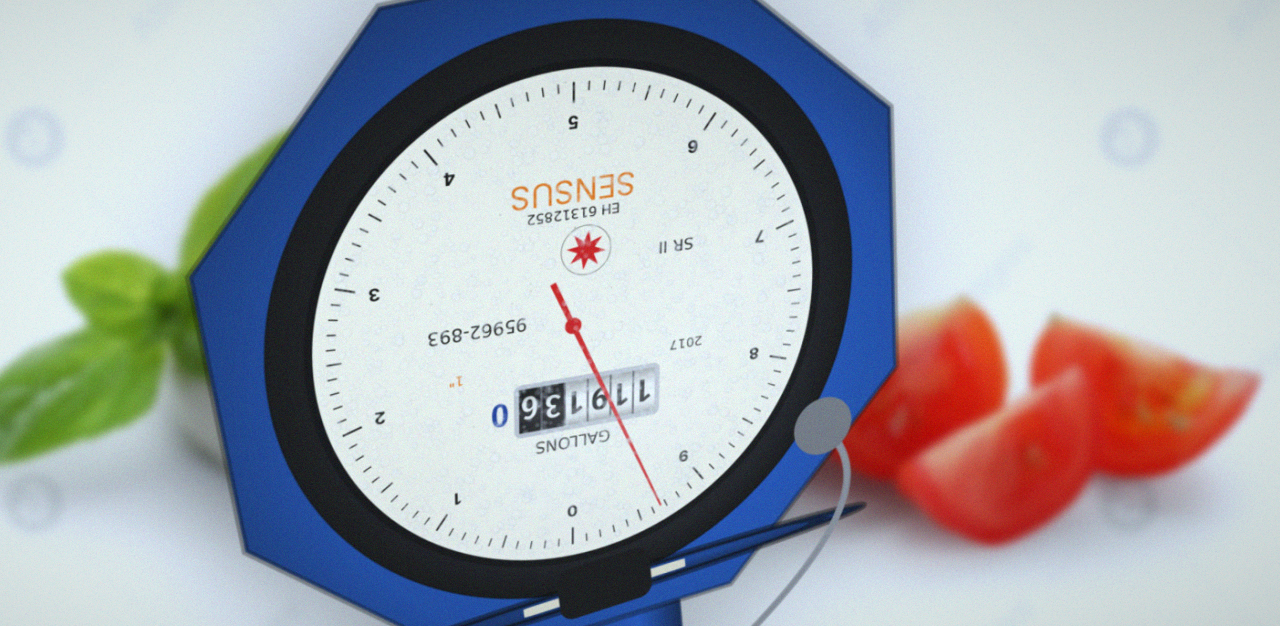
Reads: 1191359.3gal
